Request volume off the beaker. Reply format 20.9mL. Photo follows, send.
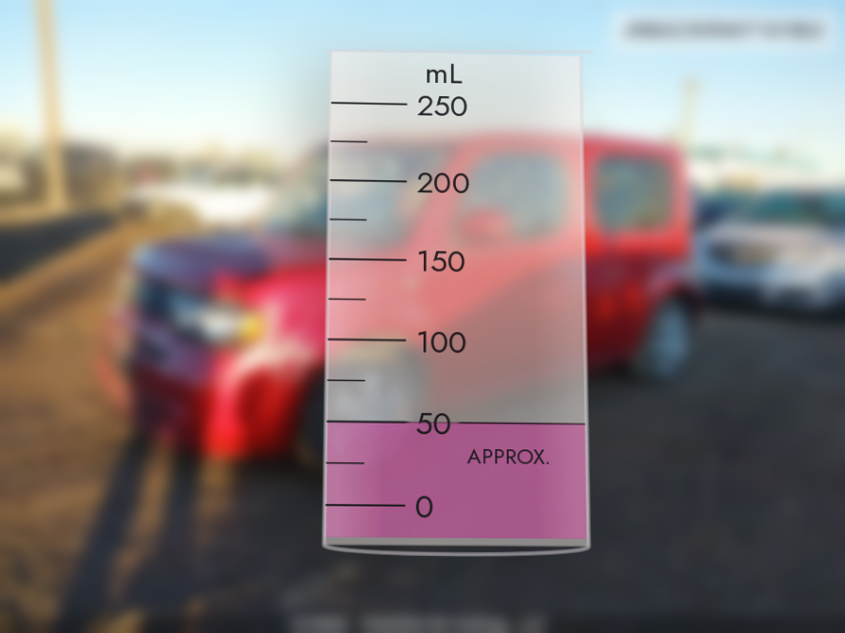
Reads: 50mL
